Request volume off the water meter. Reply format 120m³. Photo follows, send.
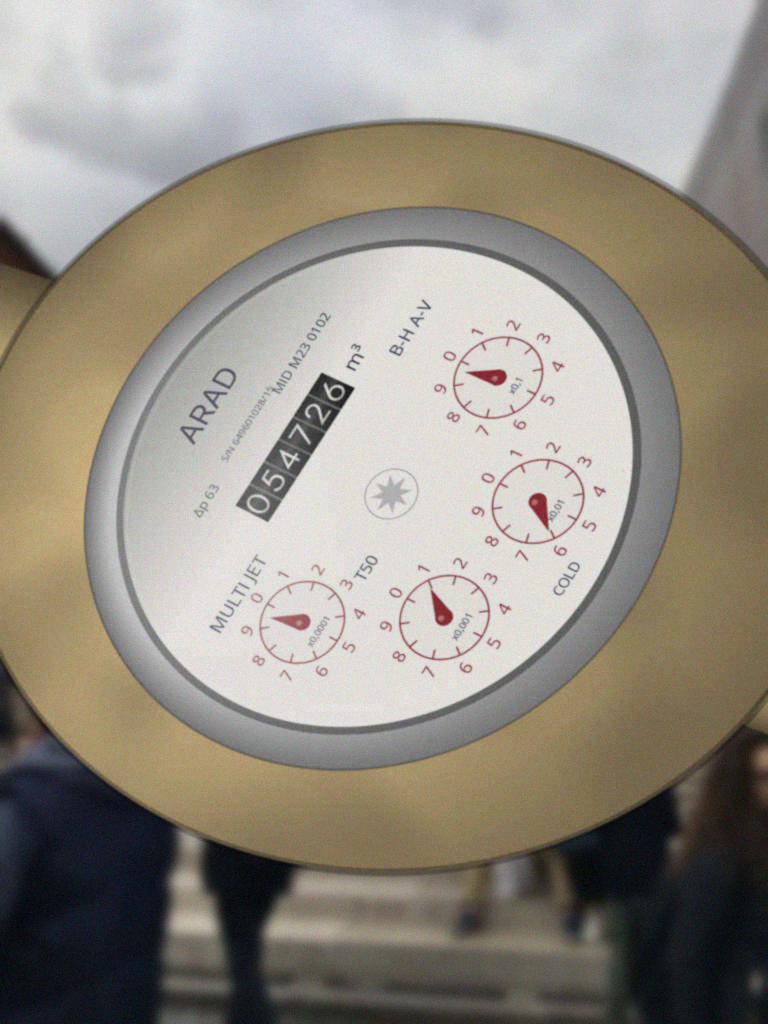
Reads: 54725.9609m³
